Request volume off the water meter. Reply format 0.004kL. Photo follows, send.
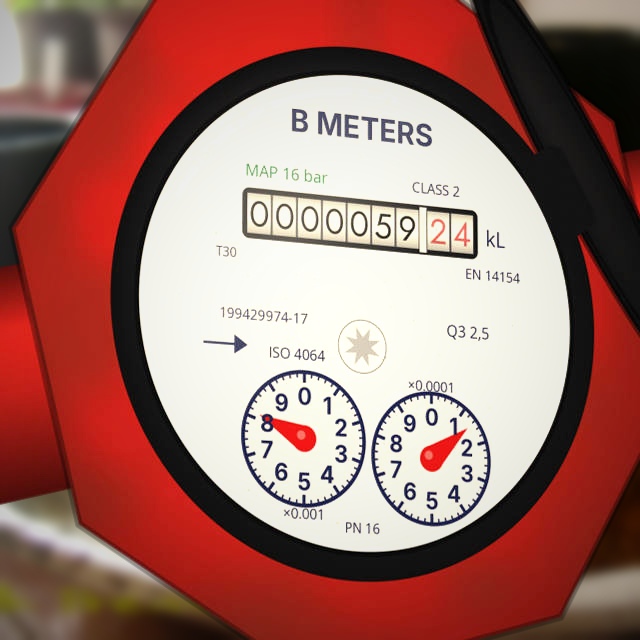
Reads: 59.2481kL
